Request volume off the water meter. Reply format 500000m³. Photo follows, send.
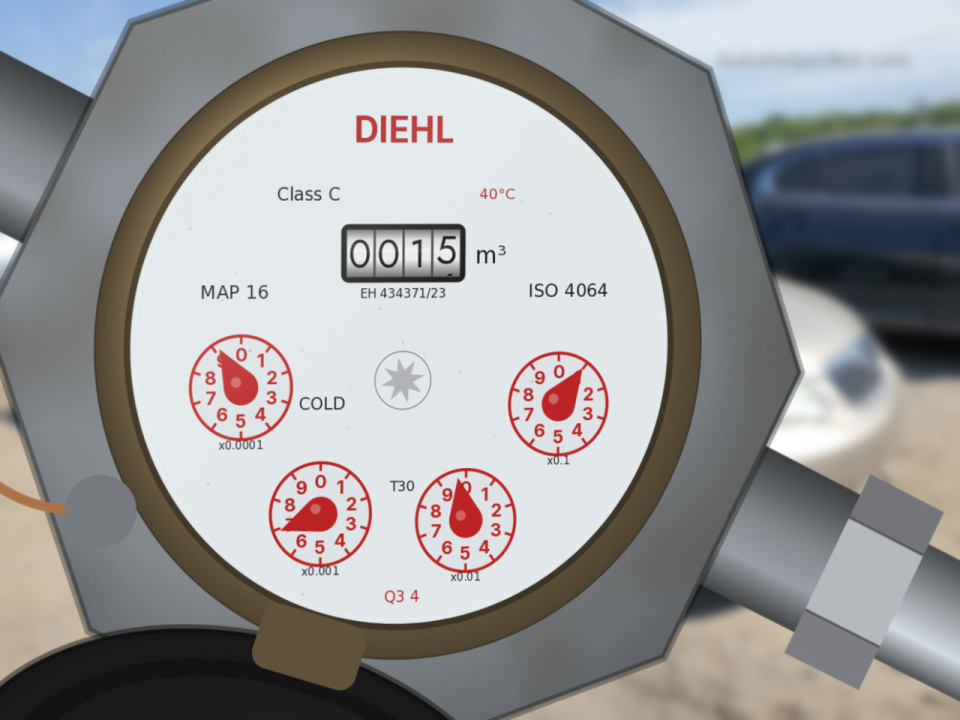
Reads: 15.0969m³
